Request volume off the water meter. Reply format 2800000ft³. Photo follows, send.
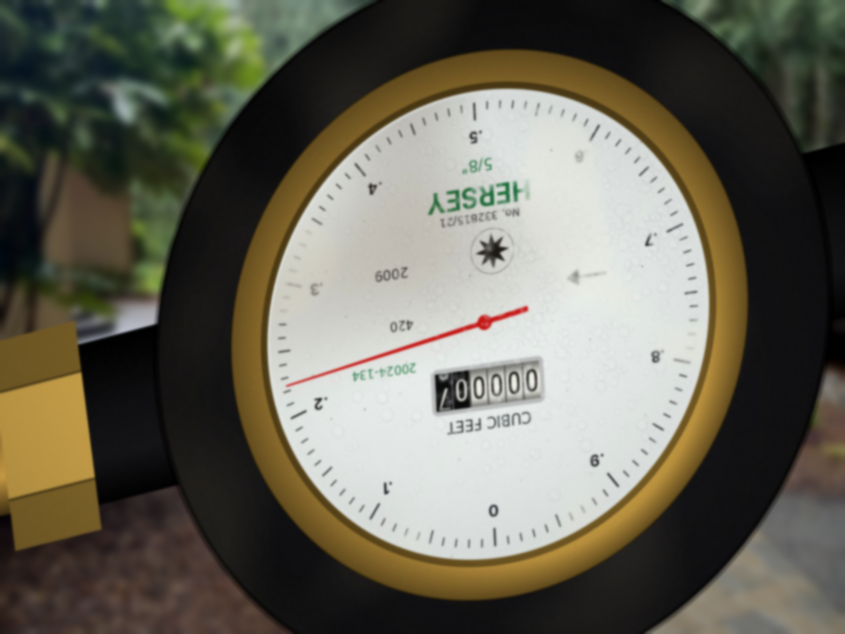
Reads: 7.22ft³
